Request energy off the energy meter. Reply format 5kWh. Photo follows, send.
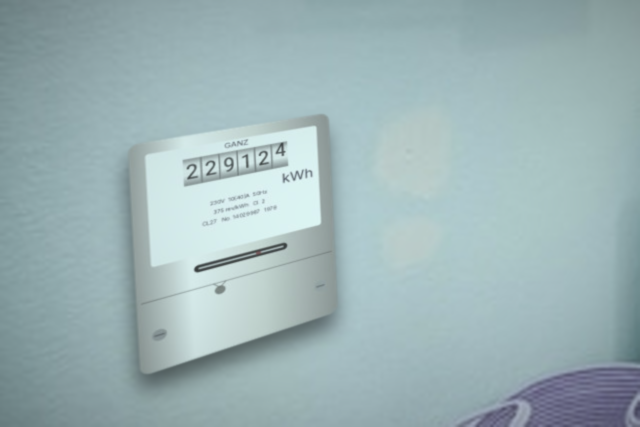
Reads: 229124kWh
